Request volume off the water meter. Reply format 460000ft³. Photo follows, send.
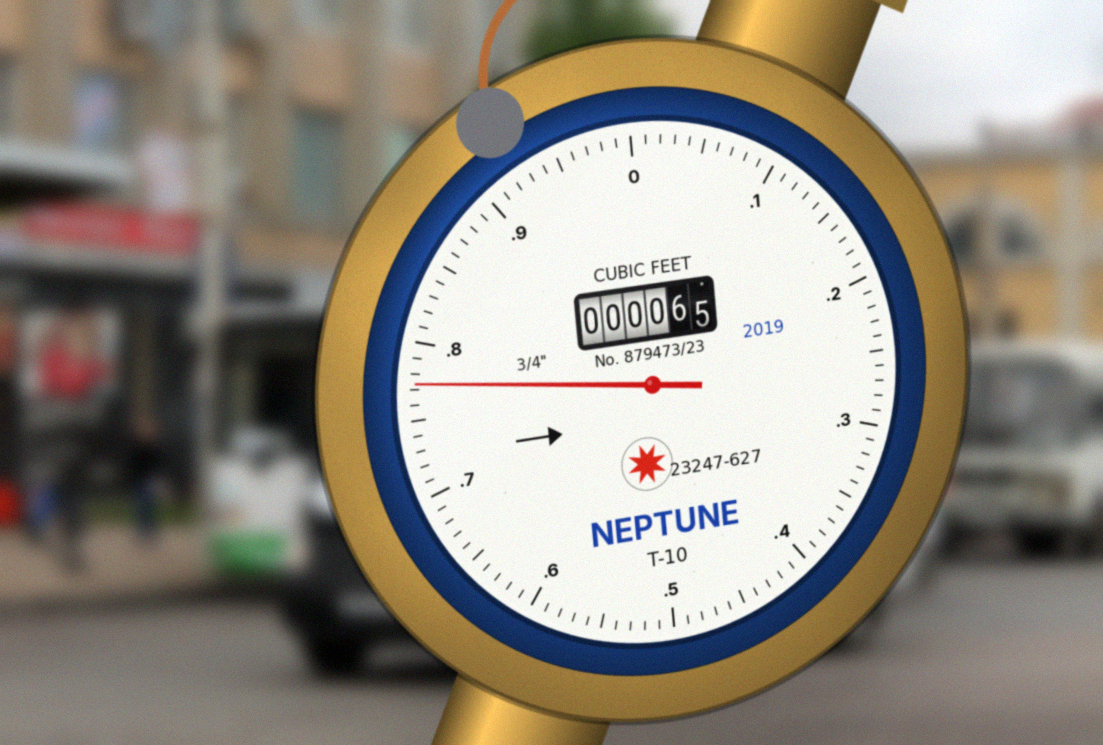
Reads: 64.77ft³
